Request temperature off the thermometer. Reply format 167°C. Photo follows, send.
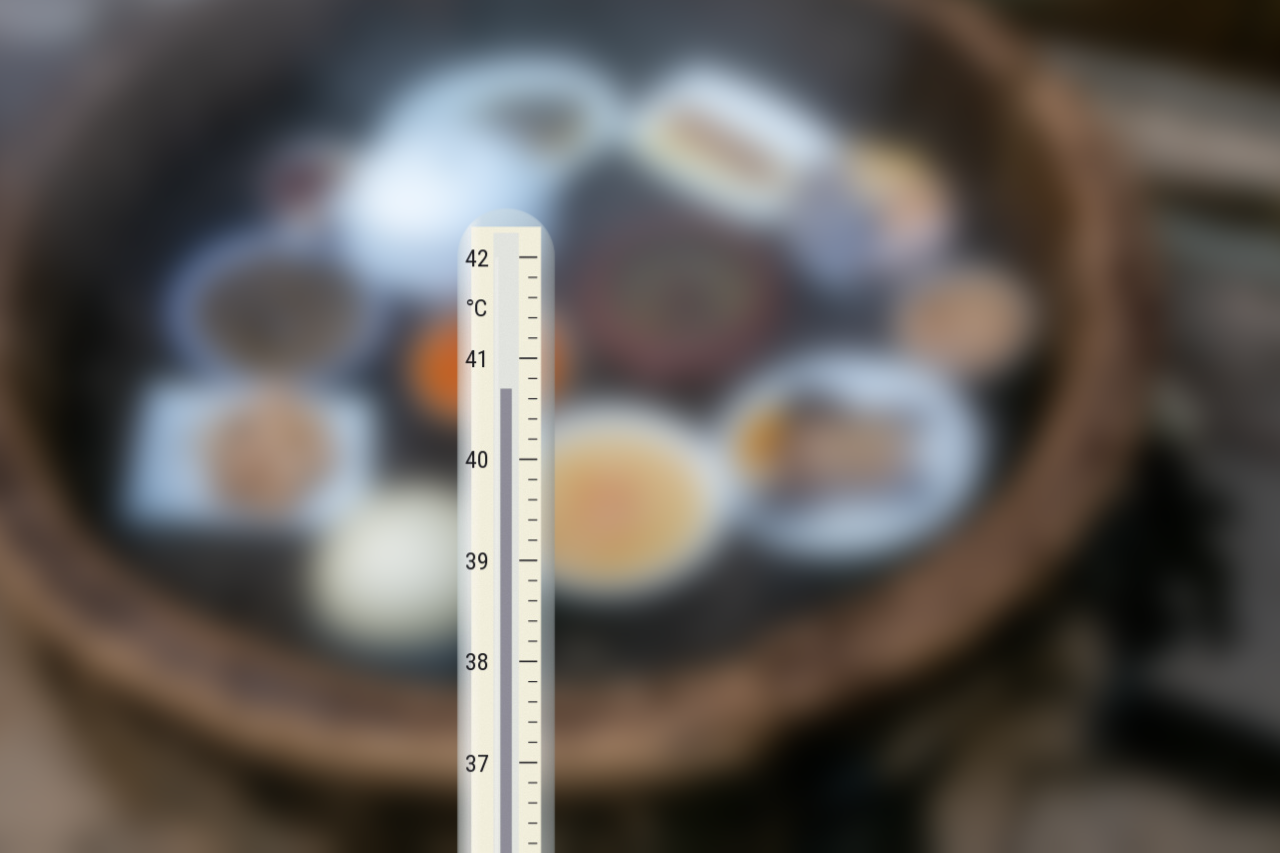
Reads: 40.7°C
